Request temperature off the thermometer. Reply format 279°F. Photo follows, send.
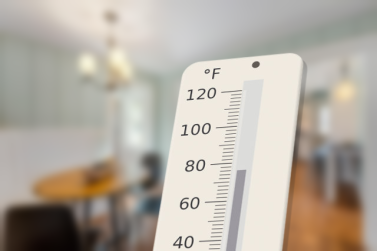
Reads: 76°F
